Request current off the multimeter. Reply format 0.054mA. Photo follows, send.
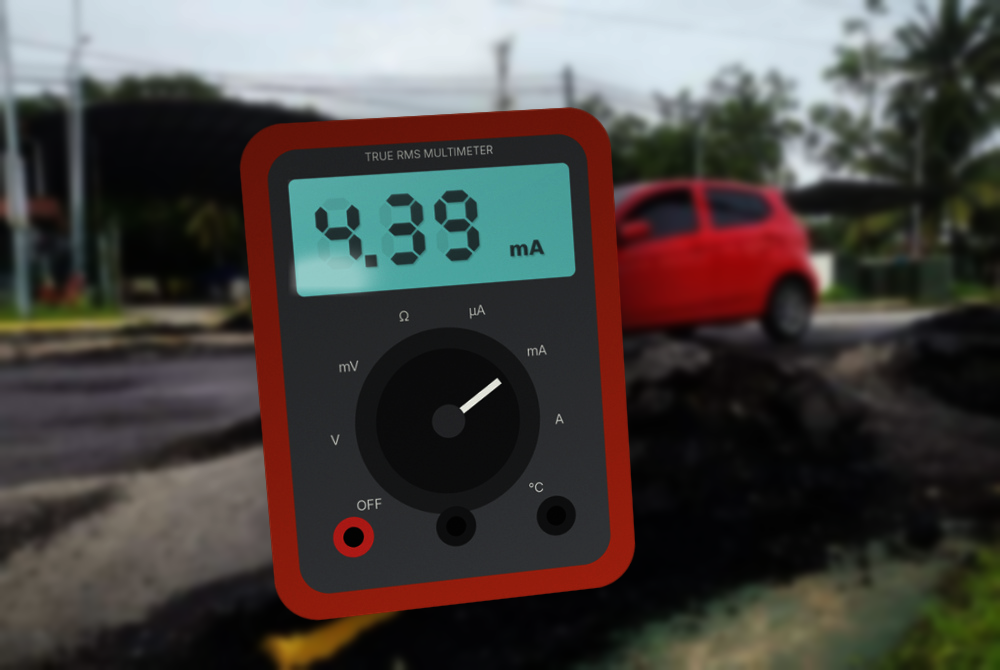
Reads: 4.39mA
